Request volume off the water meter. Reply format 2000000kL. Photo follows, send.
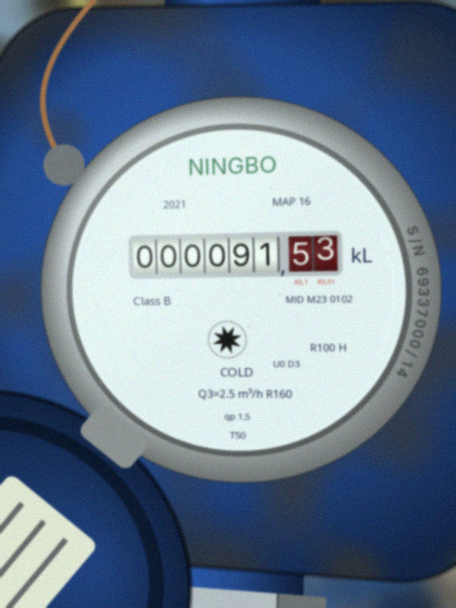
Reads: 91.53kL
